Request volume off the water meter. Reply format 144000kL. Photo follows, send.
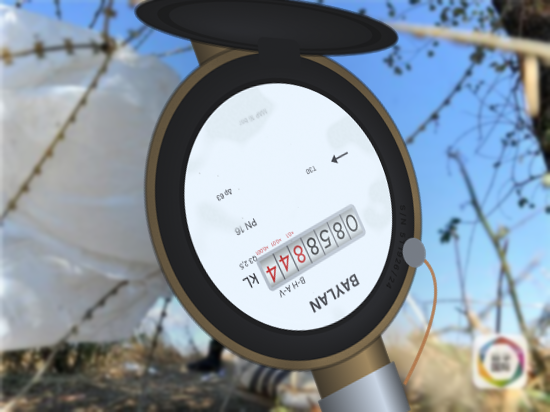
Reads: 858.844kL
